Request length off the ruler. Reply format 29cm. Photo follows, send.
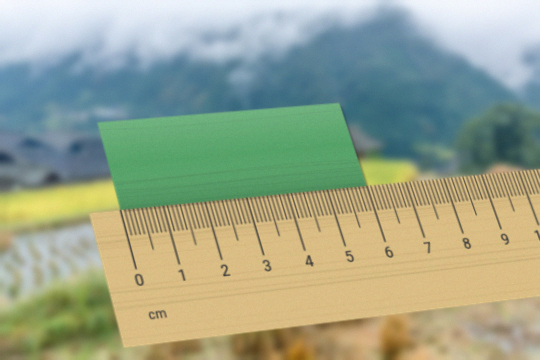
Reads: 6cm
